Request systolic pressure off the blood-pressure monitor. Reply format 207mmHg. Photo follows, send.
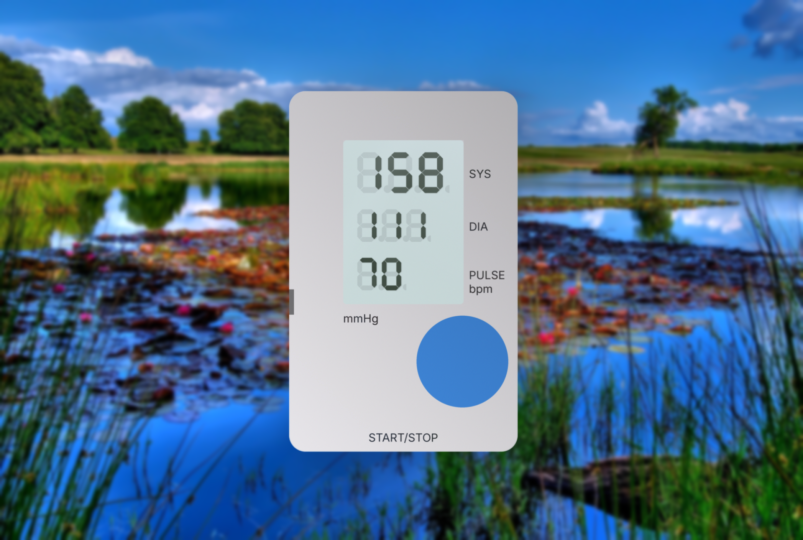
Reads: 158mmHg
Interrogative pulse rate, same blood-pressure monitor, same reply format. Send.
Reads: 70bpm
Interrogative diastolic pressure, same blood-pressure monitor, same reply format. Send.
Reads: 111mmHg
